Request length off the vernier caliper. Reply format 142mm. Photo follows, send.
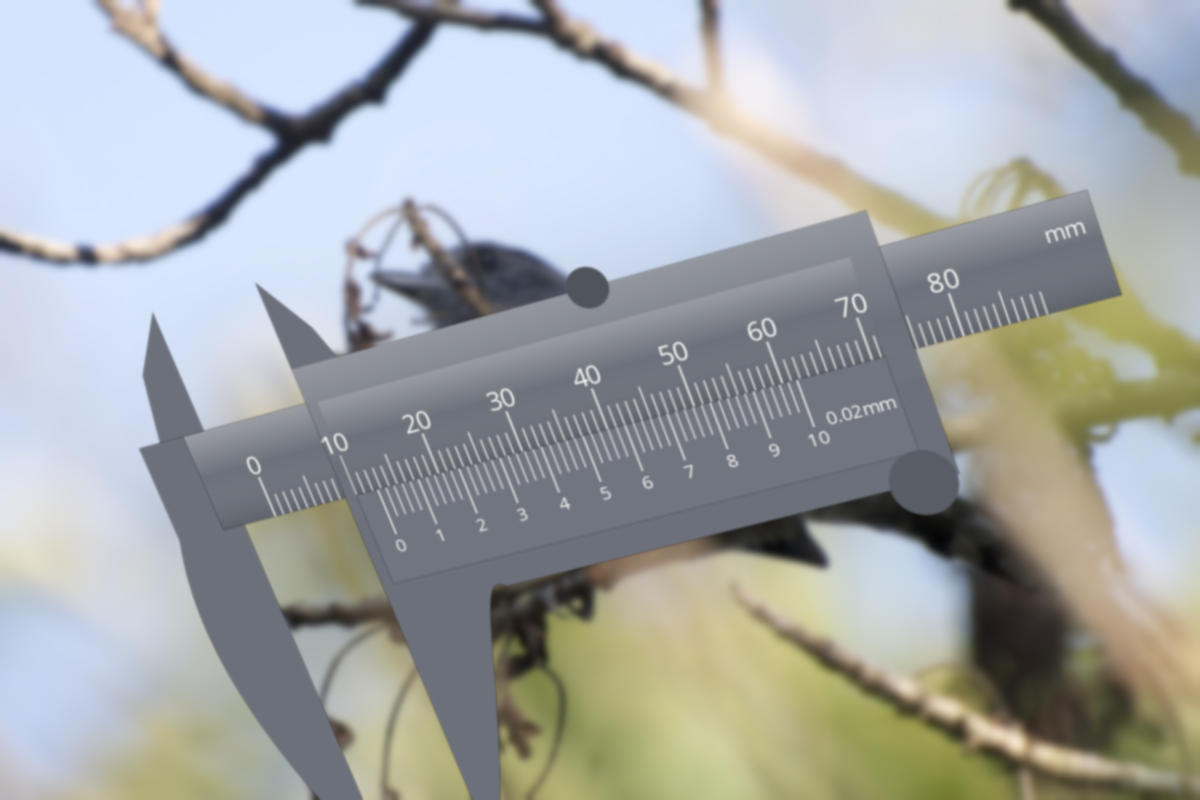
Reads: 12.6mm
